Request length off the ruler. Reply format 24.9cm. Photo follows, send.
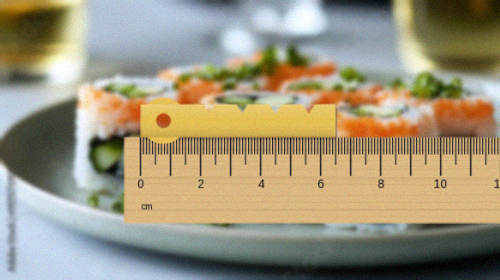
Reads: 6.5cm
